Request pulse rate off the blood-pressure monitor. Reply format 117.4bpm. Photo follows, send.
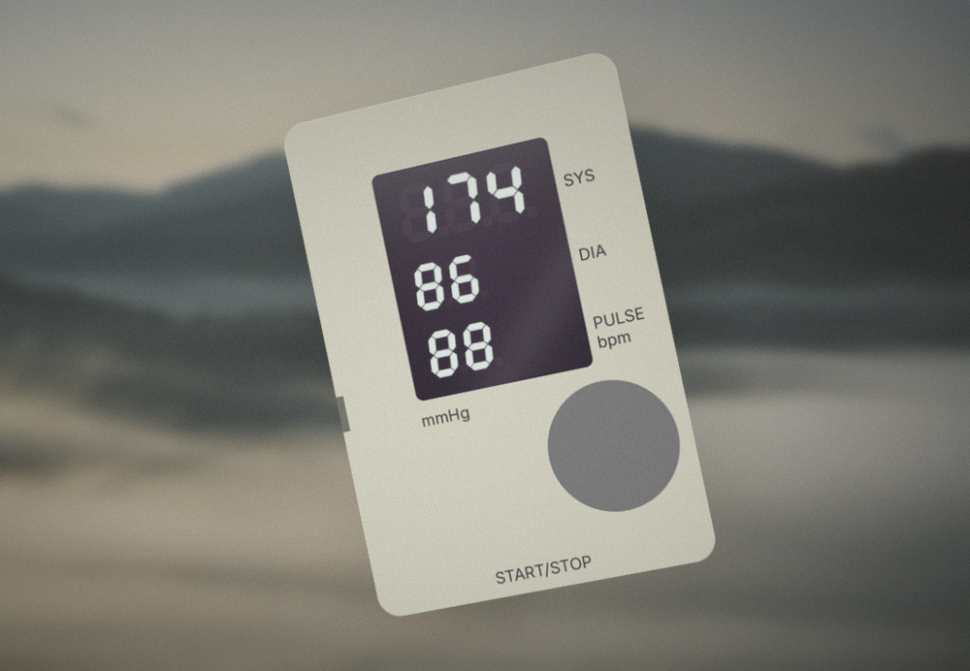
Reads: 88bpm
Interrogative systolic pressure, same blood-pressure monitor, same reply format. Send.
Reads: 174mmHg
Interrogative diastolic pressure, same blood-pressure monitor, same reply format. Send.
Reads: 86mmHg
